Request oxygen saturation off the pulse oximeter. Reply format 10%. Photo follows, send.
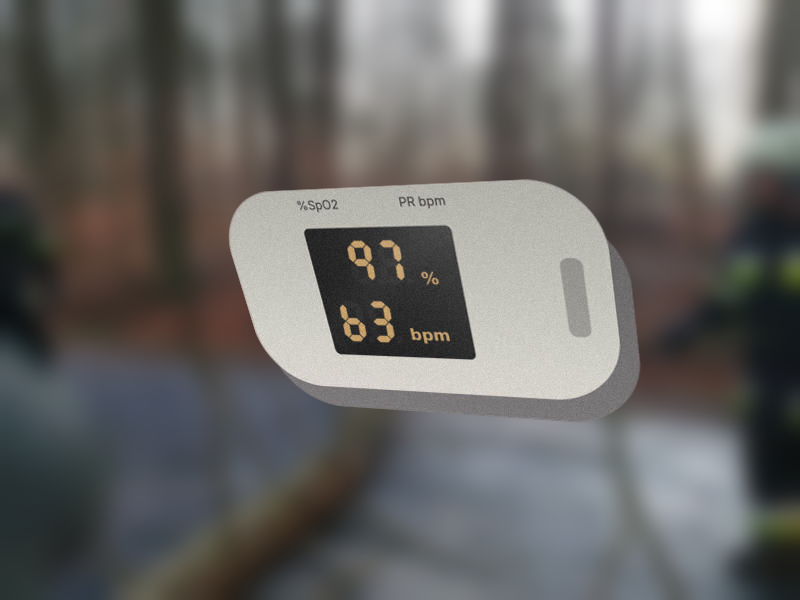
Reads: 97%
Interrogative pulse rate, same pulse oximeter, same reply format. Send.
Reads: 63bpm
